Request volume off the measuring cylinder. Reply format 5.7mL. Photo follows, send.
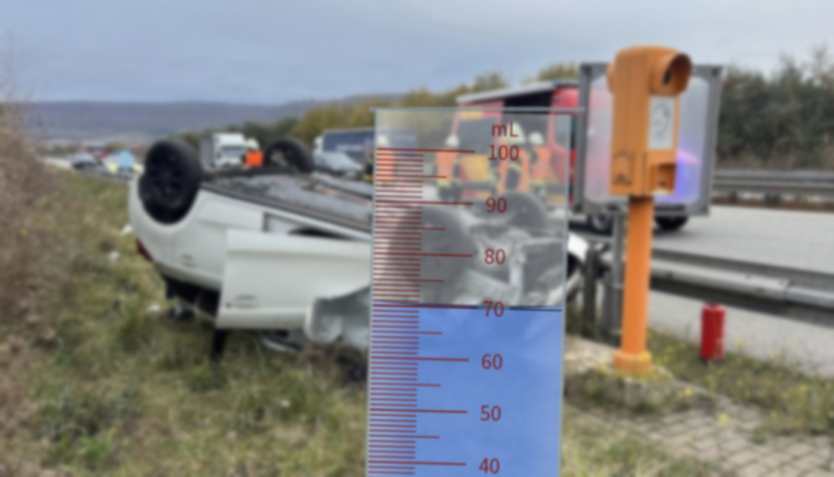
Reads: 70mL
